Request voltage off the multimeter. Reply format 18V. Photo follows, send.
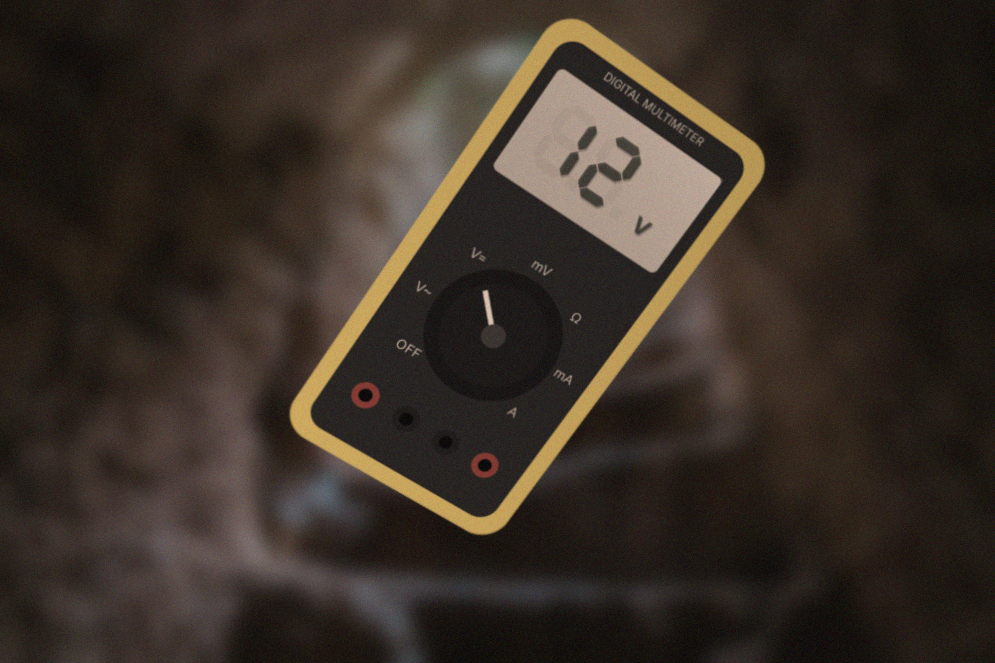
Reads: 12V
